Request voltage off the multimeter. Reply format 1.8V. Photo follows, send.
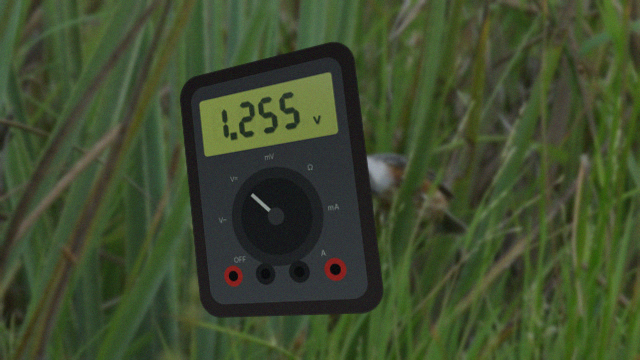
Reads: 1.255V
